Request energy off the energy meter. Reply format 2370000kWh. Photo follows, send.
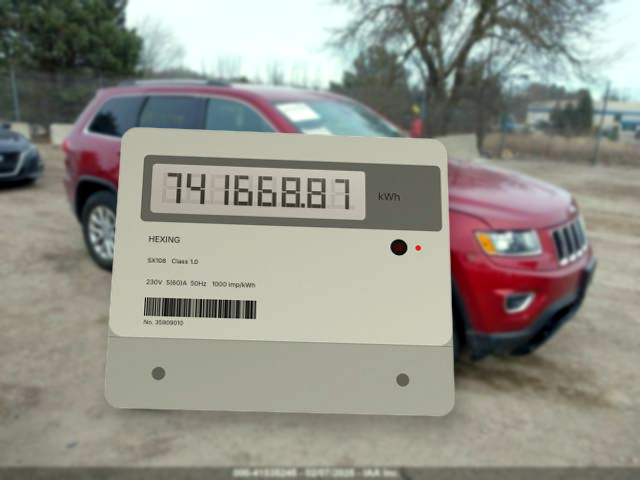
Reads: 741668.87kWh
